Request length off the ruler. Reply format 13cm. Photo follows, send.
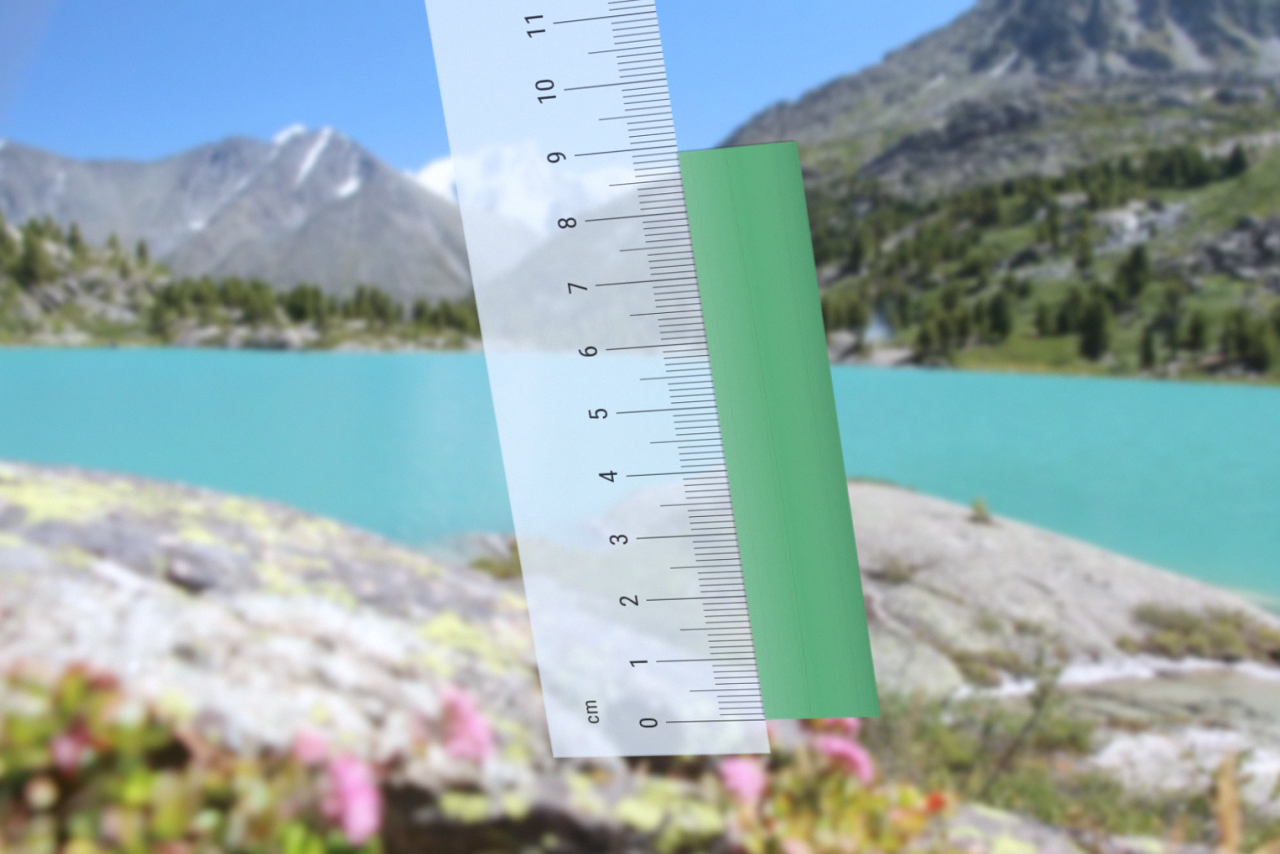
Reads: 8.9cm
